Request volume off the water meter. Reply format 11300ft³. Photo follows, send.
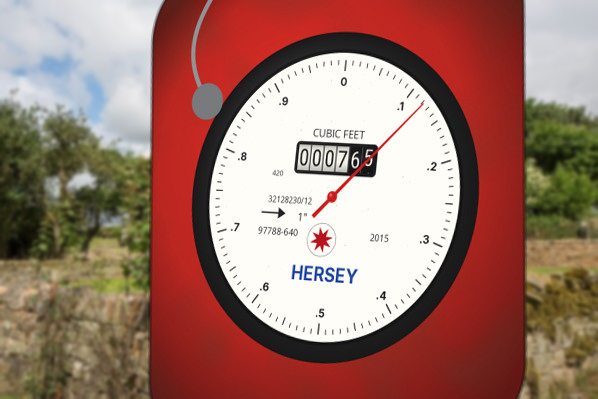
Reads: 765.12ft³
